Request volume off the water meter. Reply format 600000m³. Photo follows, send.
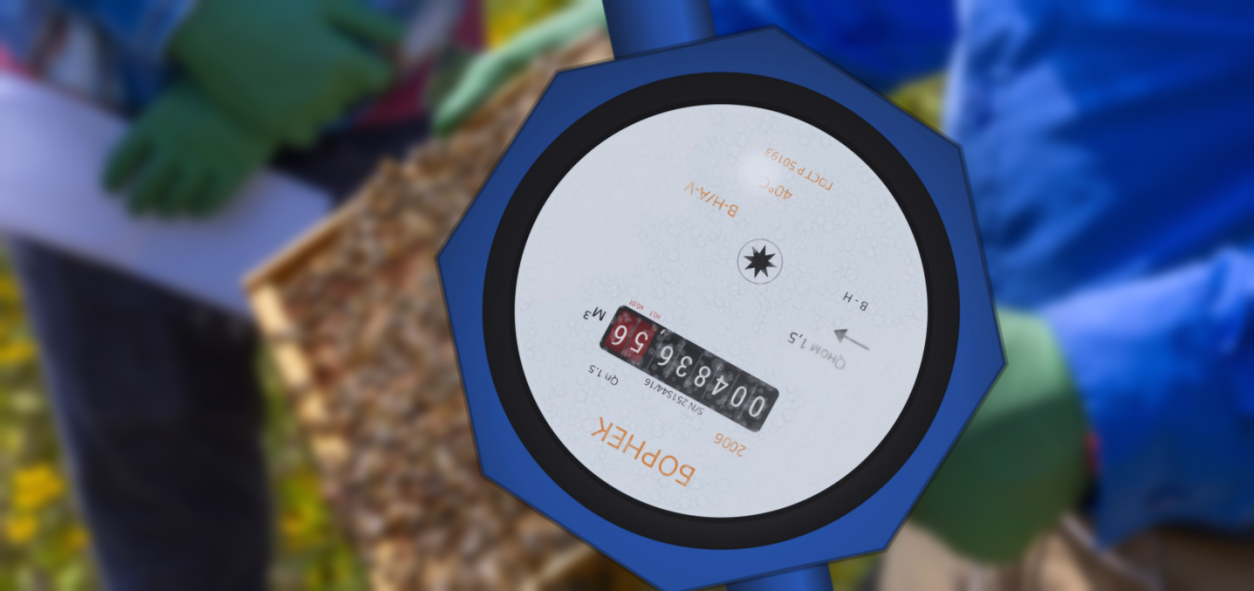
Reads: 4836.56m³
